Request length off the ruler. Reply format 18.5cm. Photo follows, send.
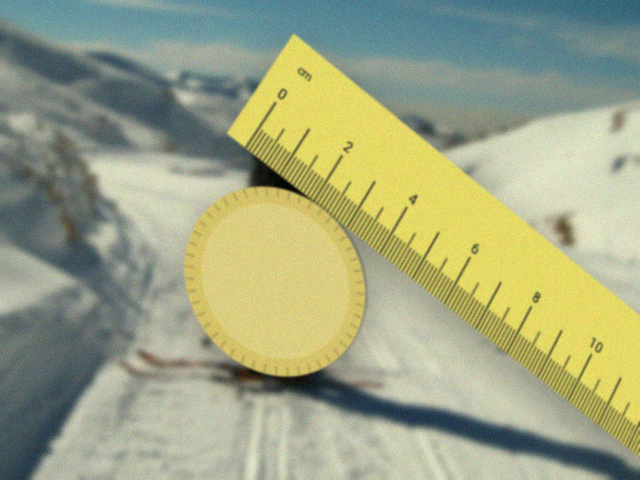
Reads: 4.5cm
